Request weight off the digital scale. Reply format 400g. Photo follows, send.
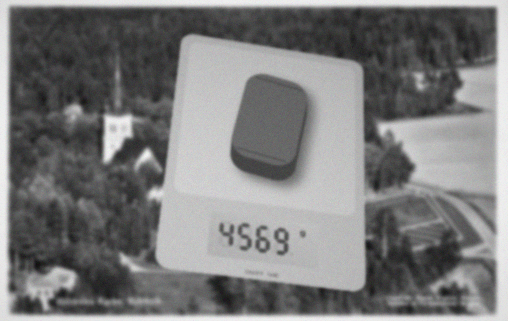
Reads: 4569g
